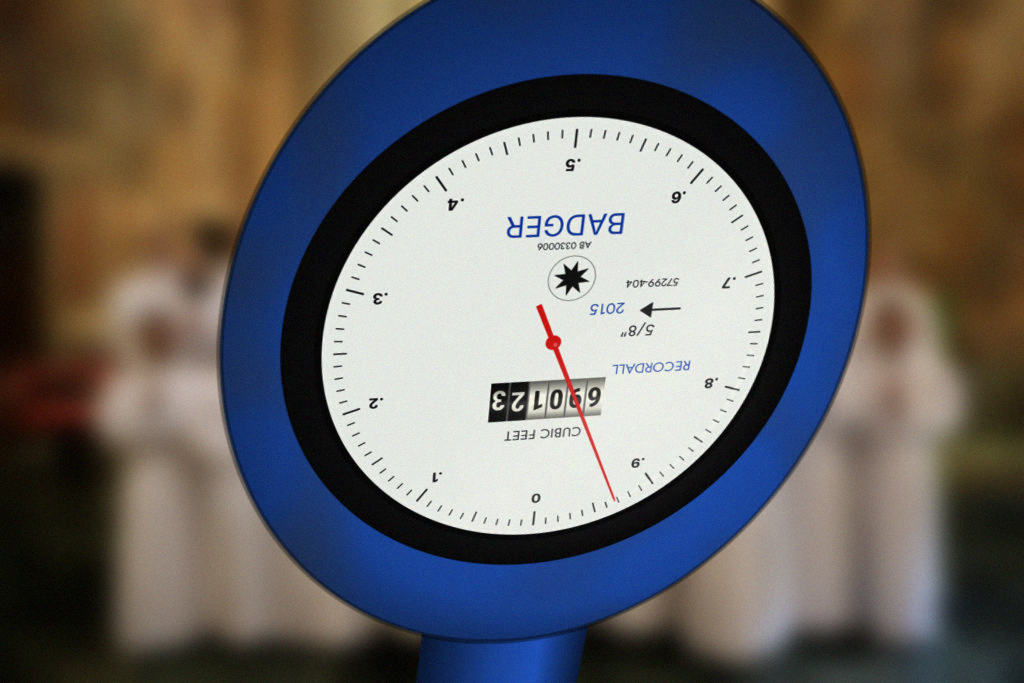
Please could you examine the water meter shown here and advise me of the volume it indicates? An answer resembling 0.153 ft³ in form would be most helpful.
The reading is 690122.93 ft³
